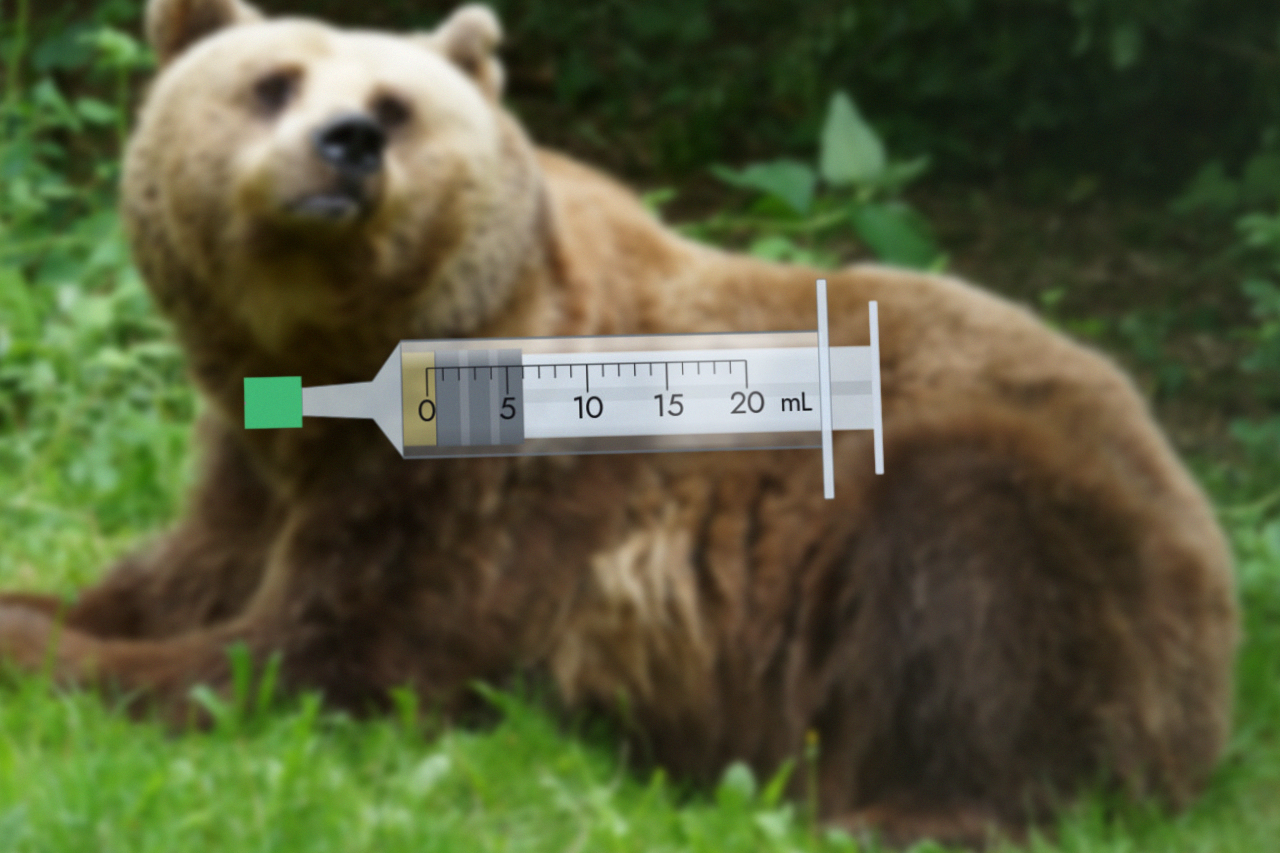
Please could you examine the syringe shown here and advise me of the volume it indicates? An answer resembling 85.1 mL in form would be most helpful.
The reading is 0.5 mL
